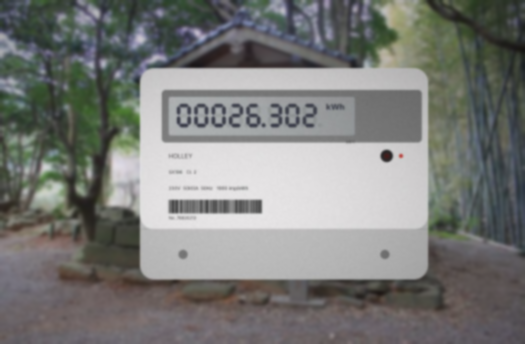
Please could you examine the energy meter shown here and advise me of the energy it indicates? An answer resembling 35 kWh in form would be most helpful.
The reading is 26.302 kWh
